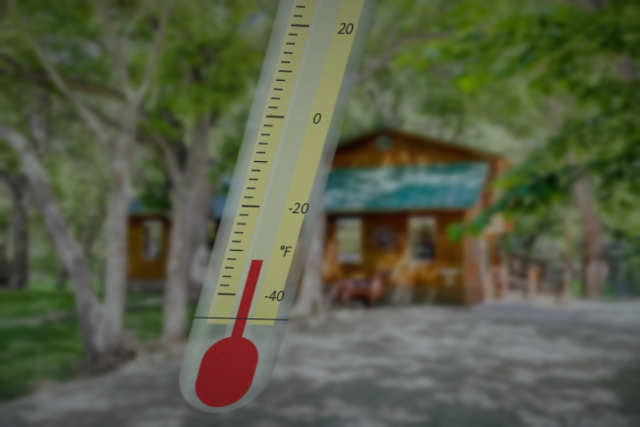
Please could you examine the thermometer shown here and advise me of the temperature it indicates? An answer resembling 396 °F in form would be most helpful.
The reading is -32 °F
